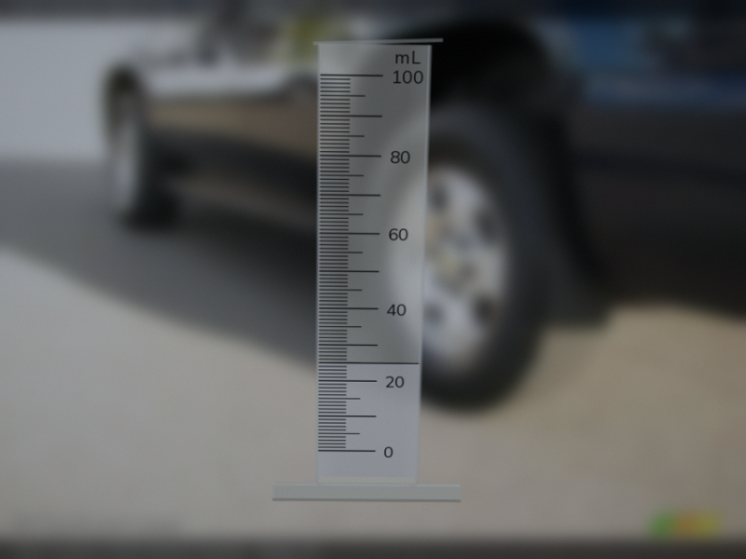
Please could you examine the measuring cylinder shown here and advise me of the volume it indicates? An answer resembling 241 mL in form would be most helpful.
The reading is 25 mL
